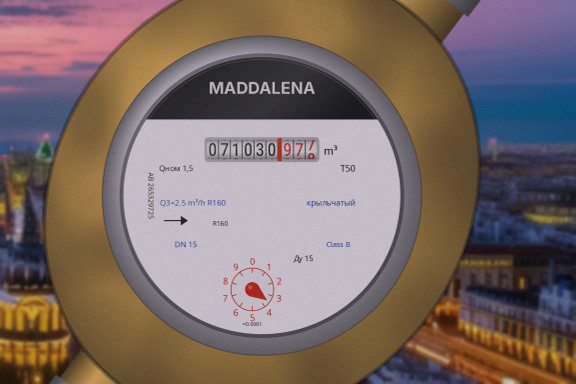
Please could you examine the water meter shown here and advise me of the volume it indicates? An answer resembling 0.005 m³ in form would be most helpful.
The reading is 71030.9773 m³
